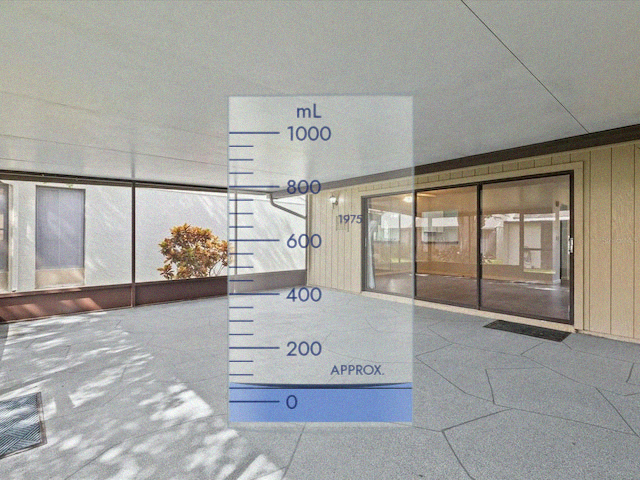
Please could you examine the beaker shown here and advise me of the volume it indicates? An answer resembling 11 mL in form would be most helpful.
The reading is 50 mL
